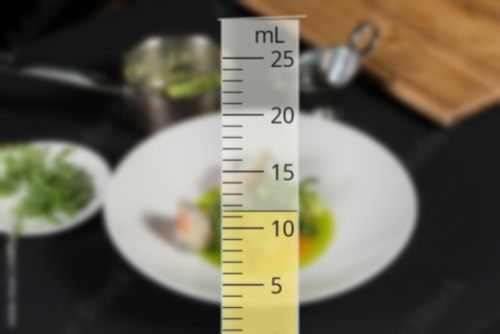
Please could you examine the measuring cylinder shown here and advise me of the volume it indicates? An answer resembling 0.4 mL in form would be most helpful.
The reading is 11.5 mL
